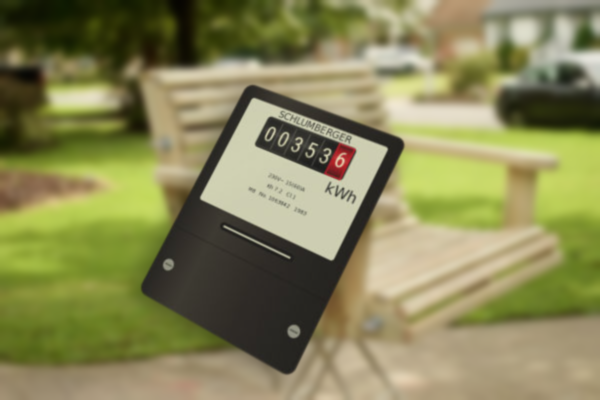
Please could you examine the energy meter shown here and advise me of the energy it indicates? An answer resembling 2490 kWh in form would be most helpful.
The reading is 353.6 kWh
